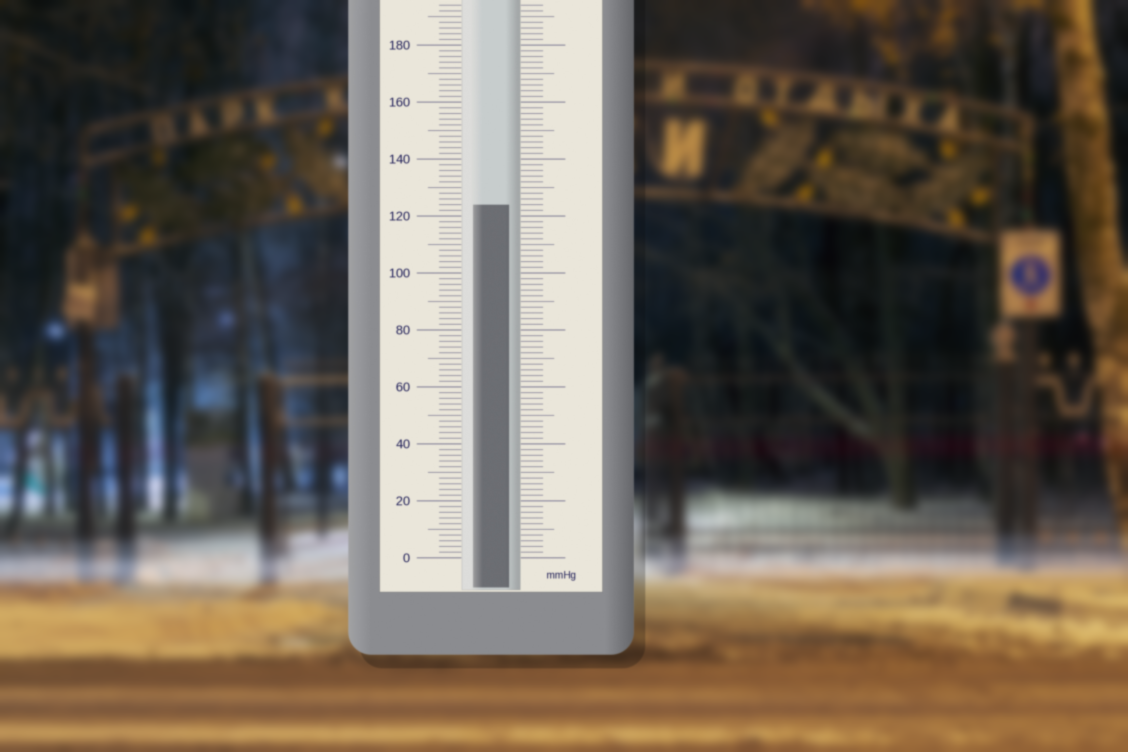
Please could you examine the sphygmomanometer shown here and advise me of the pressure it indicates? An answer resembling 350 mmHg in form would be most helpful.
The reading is 124 mmHg
